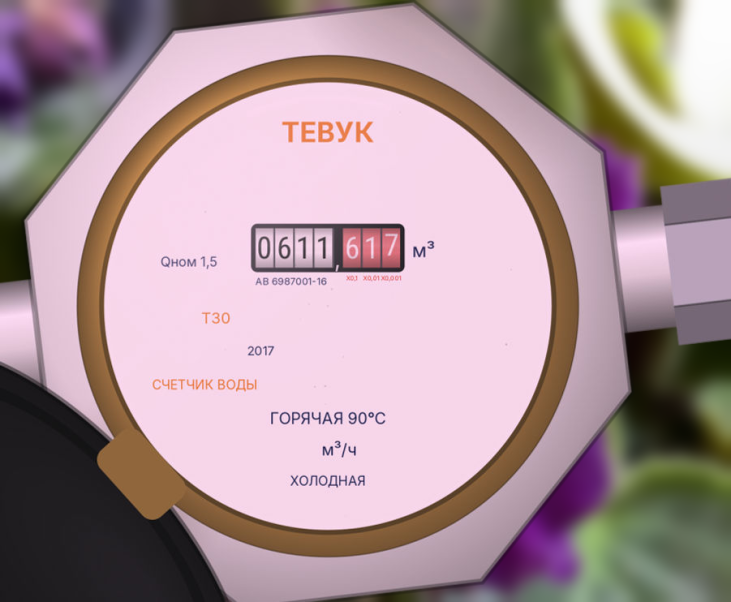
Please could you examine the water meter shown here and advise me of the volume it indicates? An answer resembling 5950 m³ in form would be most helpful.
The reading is 611.617 m³
